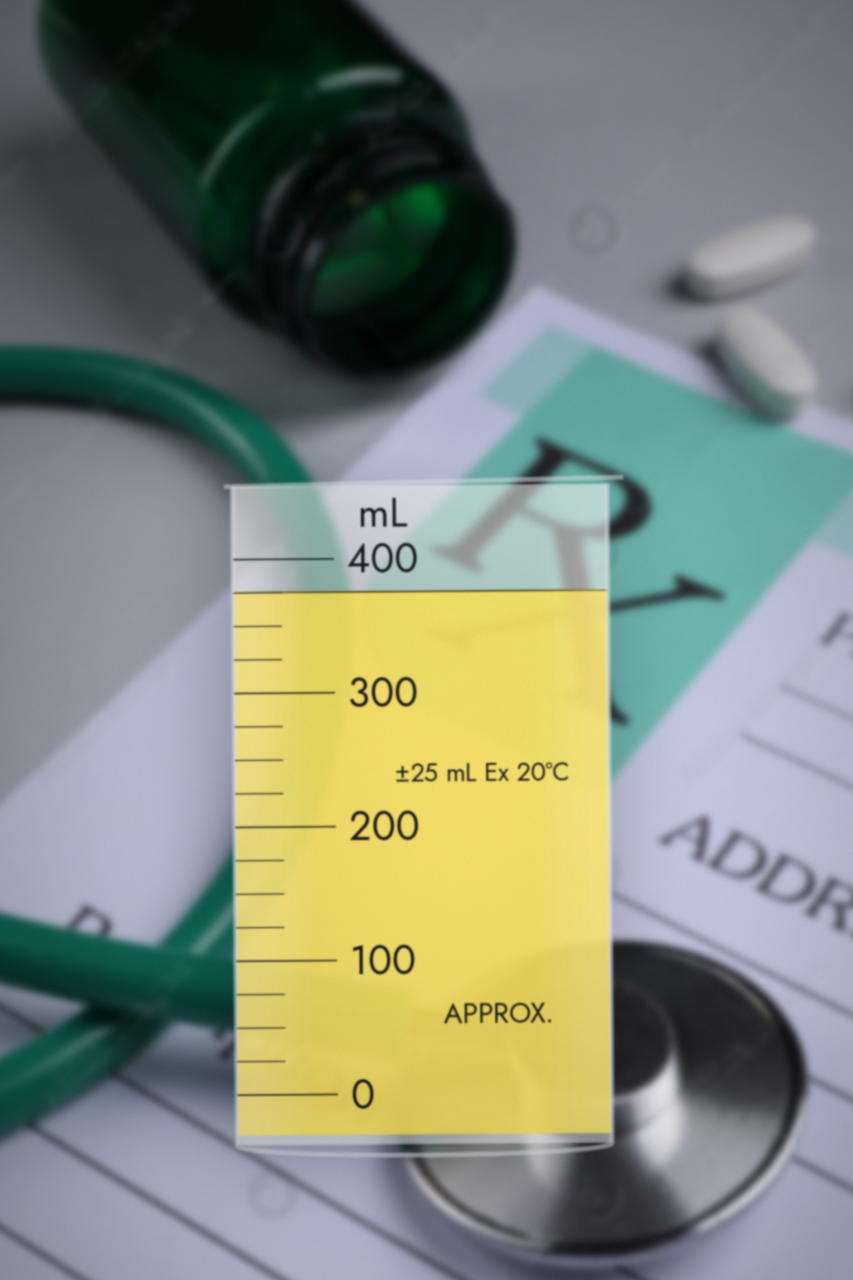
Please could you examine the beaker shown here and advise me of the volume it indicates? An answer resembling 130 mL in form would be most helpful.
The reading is 375 mL
